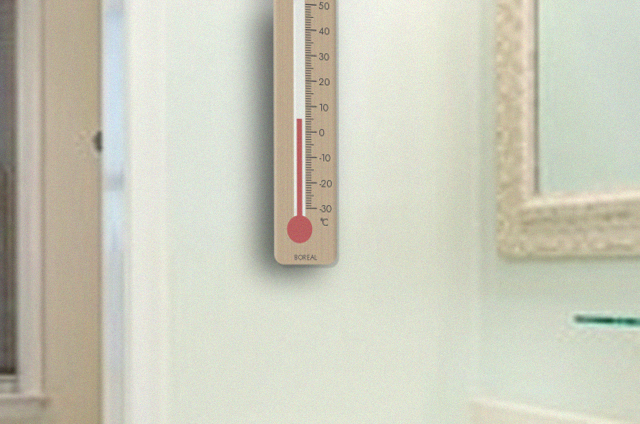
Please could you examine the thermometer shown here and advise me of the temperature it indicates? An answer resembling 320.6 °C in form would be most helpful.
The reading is 5 °C
